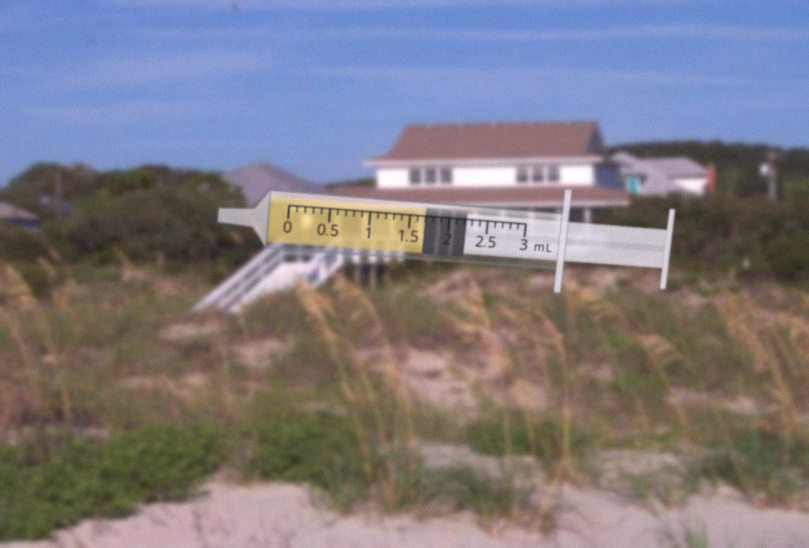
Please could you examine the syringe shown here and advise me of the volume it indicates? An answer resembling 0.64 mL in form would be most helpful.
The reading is 1.7 mL
